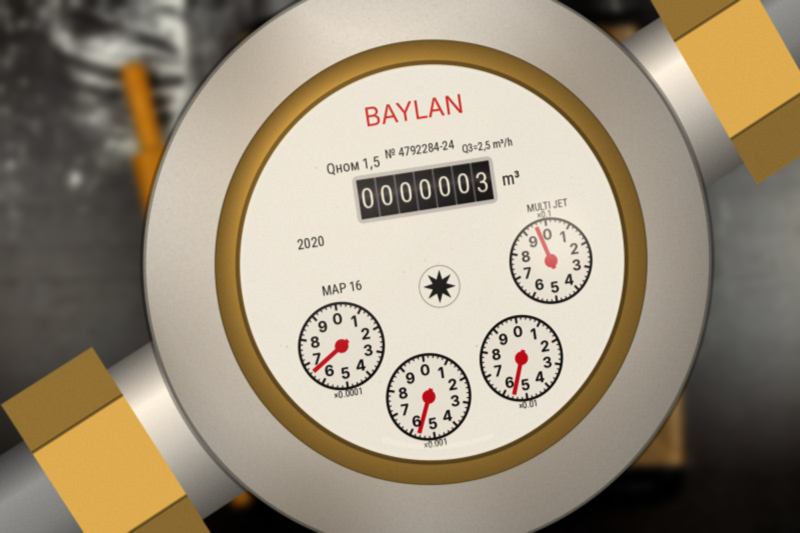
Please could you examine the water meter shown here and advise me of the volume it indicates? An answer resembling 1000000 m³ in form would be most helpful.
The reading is 2.9556 m³
